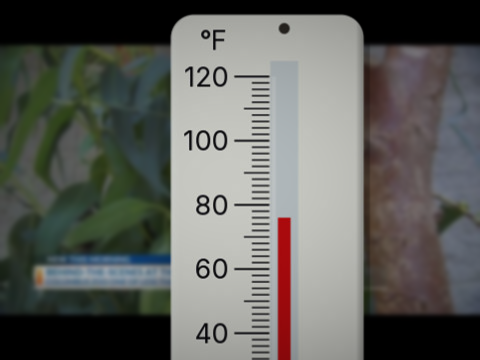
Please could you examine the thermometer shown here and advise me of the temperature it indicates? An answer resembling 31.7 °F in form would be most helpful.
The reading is 76 °F
